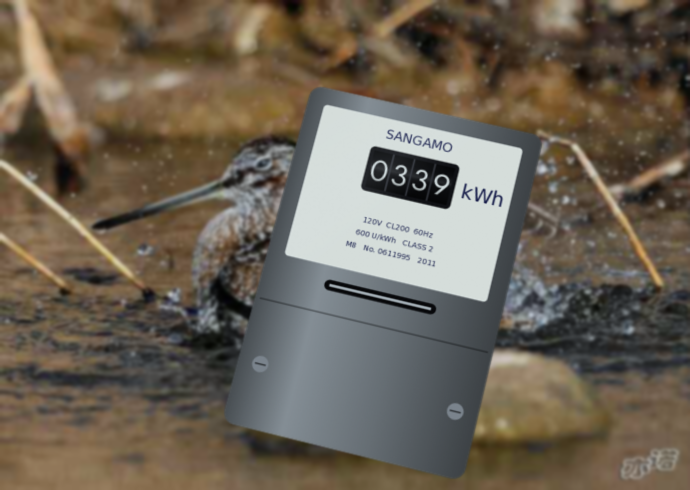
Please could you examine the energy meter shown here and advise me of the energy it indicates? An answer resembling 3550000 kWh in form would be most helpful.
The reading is 339 kWh
